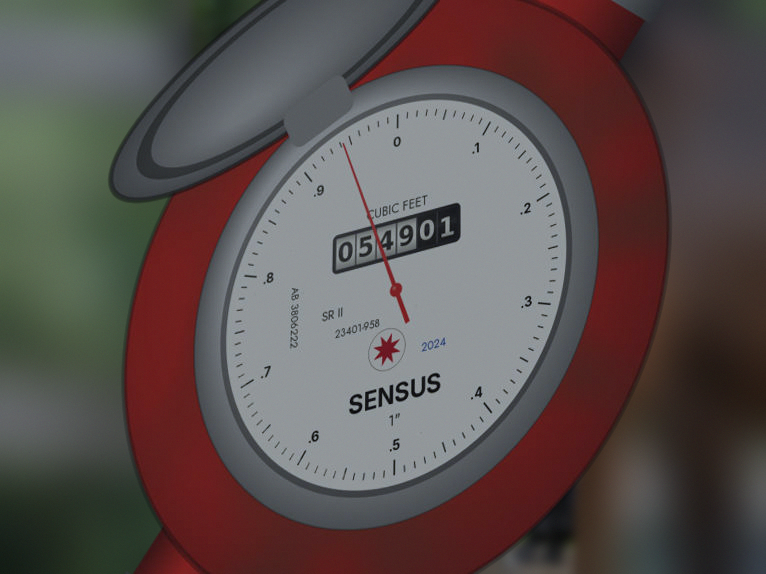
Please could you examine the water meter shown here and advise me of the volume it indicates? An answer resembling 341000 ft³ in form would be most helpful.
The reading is 54900.94 ft³
